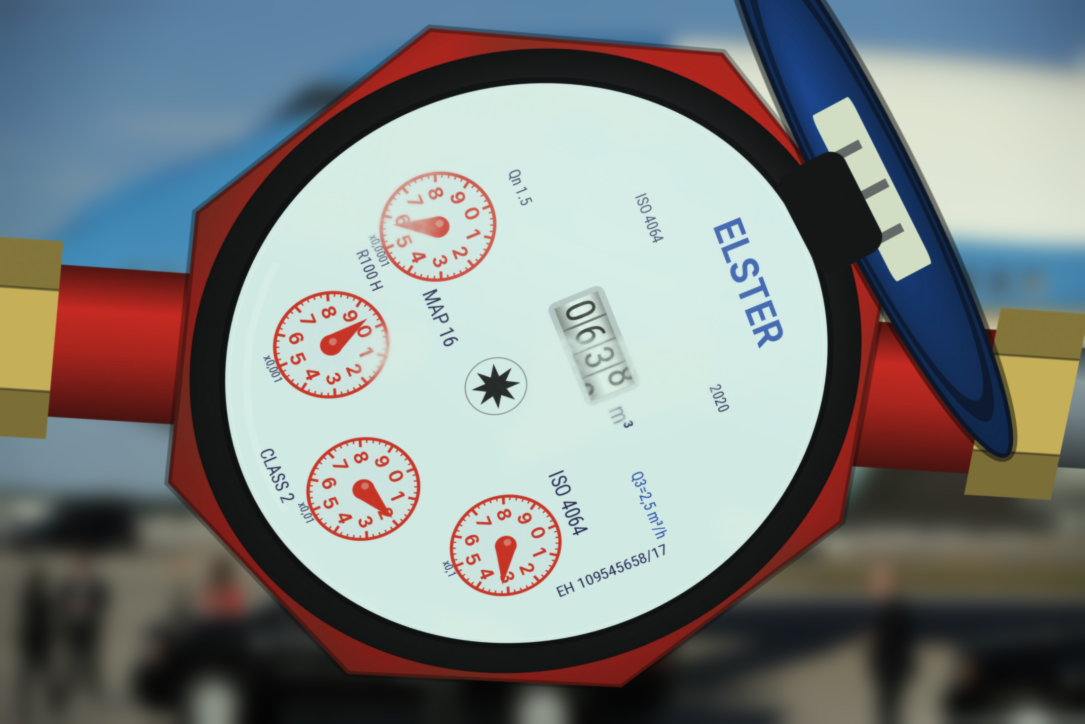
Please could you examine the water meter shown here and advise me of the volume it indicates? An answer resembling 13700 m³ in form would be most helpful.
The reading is 638.3195 m³
